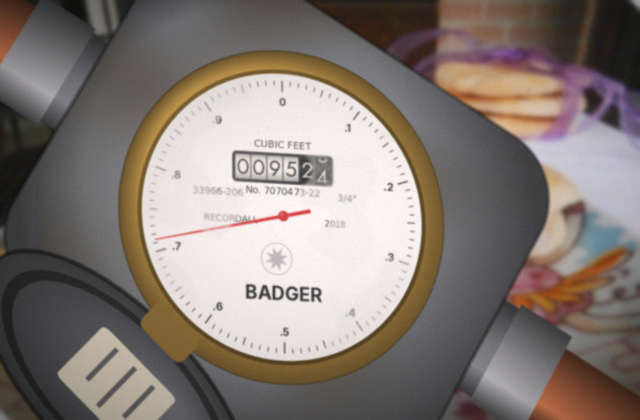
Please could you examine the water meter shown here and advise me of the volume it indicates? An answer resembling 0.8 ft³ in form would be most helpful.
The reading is 9523.71 ft³
